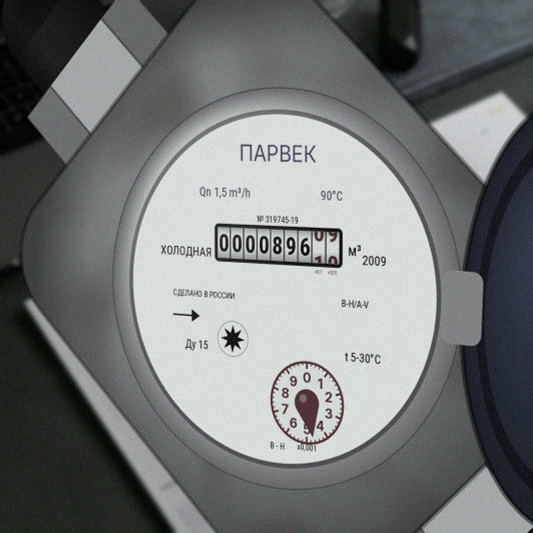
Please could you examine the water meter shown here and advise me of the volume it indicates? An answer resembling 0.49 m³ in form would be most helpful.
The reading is 896.094 m³
